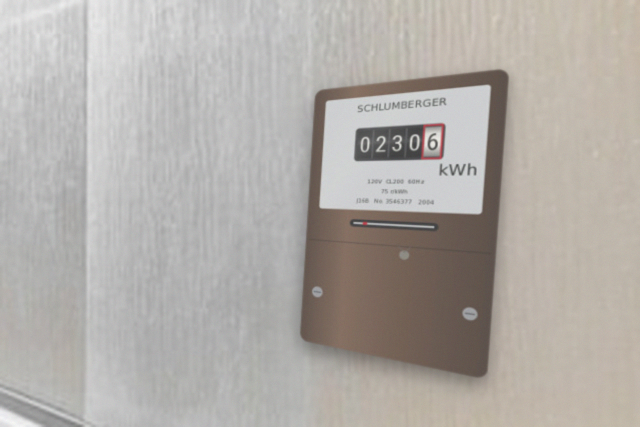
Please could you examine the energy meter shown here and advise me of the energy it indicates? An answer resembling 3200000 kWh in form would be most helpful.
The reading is 230.6 kWh
